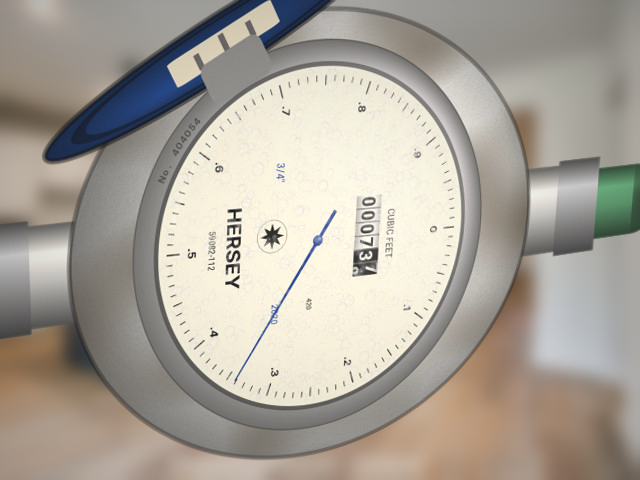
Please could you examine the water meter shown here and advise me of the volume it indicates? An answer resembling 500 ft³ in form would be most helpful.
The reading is 737.34 ft³
